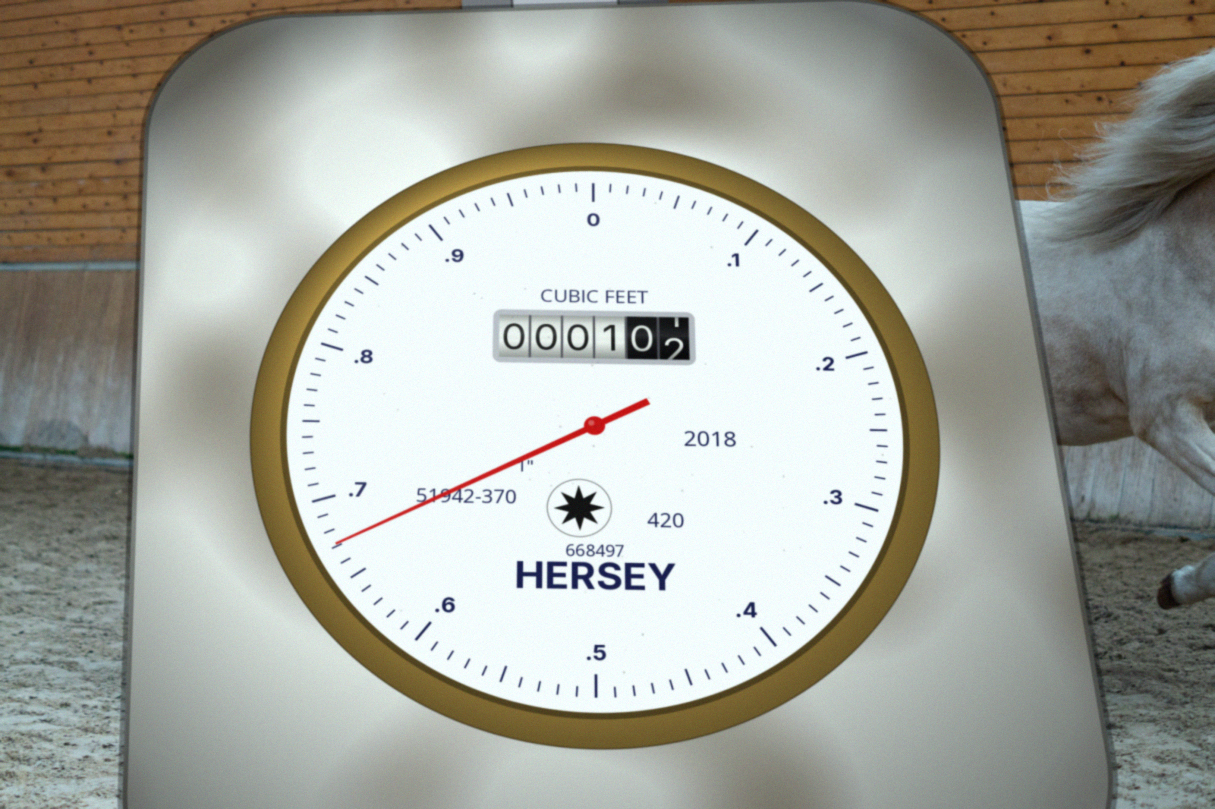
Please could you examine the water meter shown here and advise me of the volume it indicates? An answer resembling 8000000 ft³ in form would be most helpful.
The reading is 101.67 ft³
